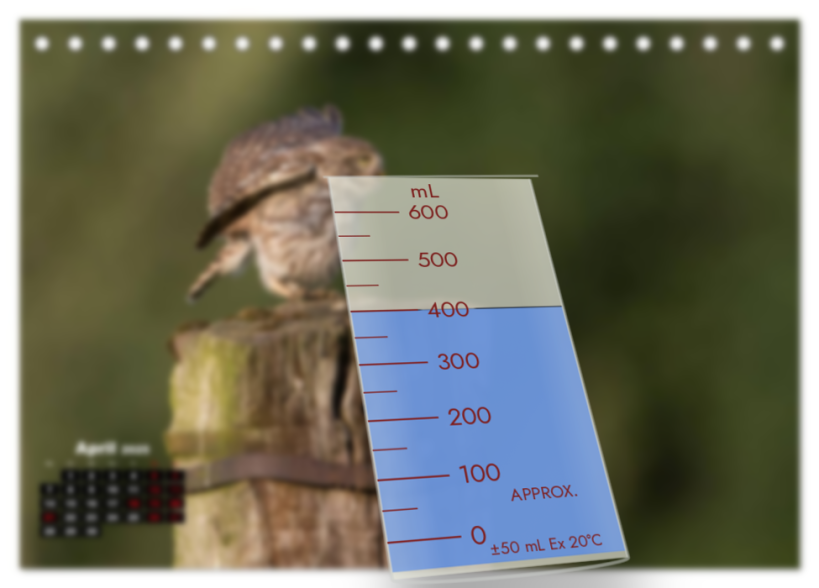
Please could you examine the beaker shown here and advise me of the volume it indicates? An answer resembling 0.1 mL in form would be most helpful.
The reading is 400 mL
